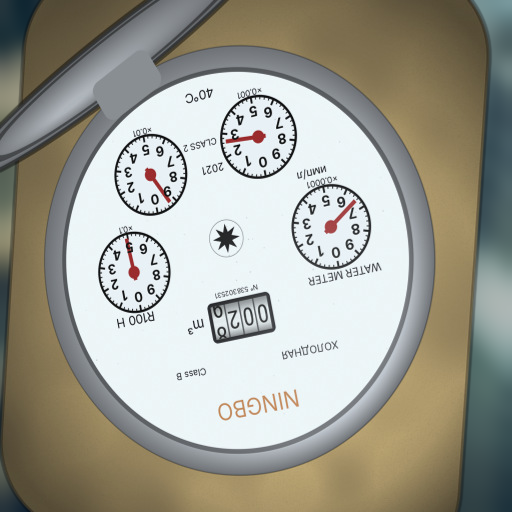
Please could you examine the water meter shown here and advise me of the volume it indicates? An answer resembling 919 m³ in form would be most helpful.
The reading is 28.4926 m³
